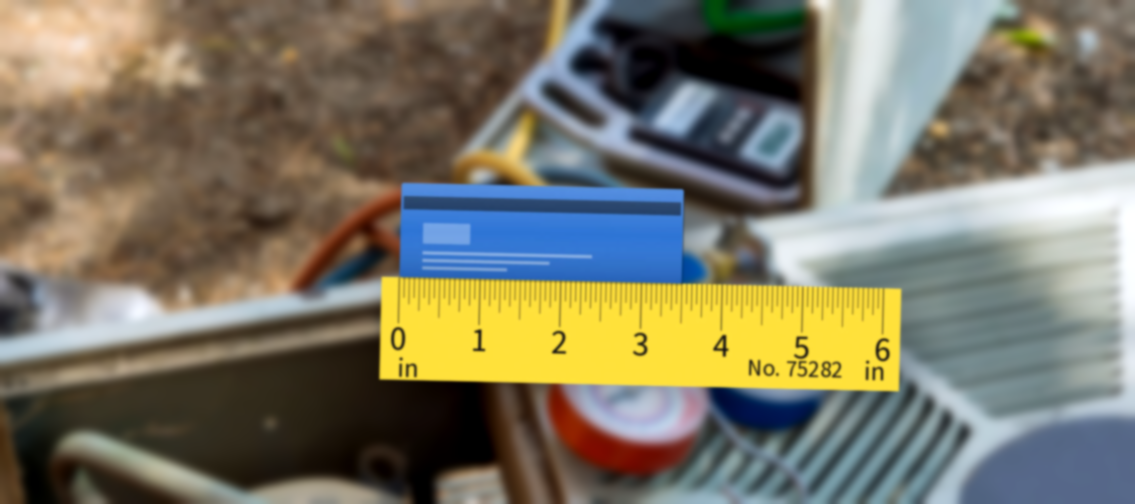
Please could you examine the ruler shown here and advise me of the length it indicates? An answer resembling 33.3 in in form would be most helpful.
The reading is 3.5 in
